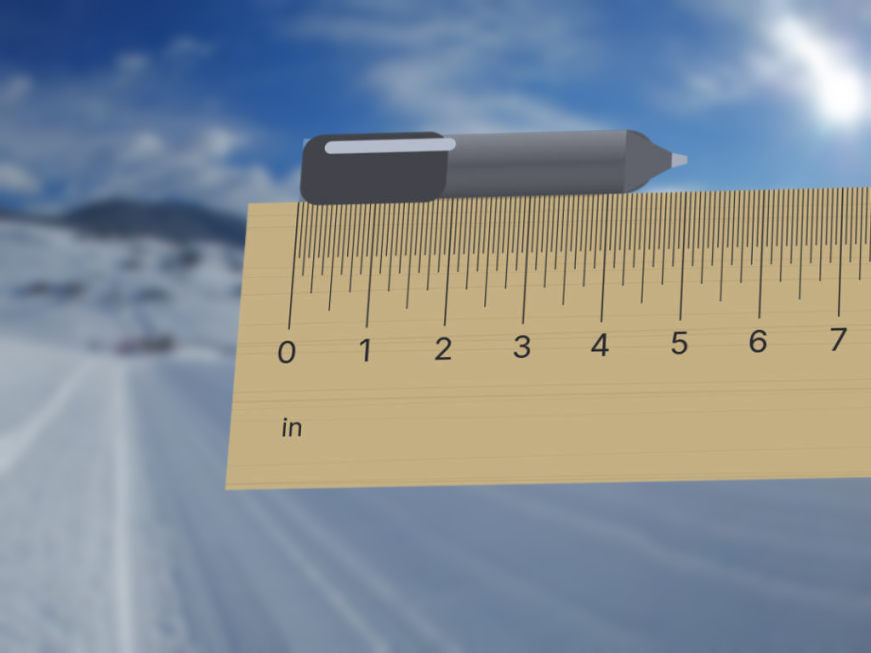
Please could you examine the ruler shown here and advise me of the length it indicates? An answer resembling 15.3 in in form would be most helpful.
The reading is 5 in
